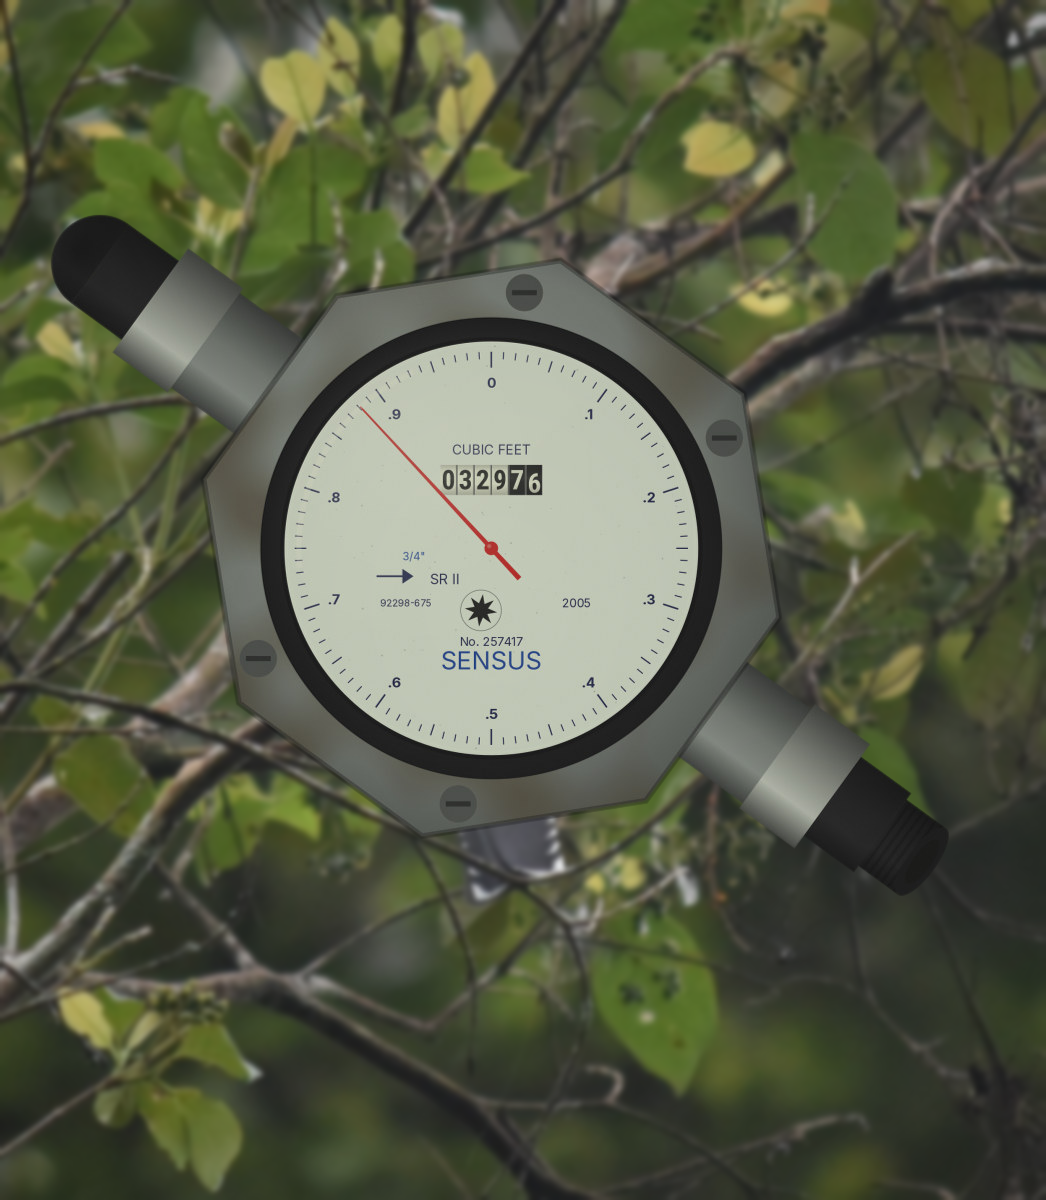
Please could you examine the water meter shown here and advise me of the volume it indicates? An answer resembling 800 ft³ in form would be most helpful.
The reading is 32975.88 ft³
